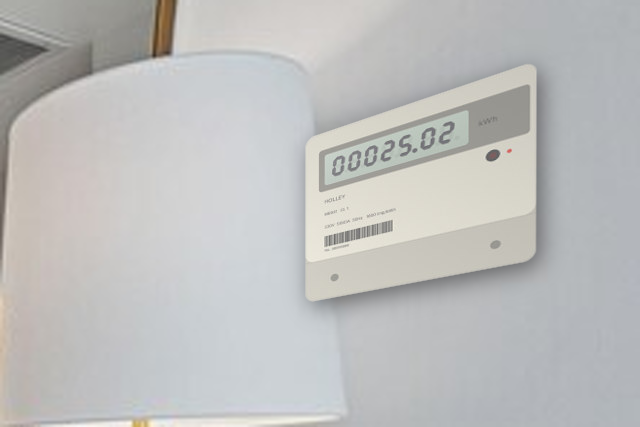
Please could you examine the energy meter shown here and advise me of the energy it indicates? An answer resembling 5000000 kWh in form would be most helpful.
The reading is 25.02 kWh
